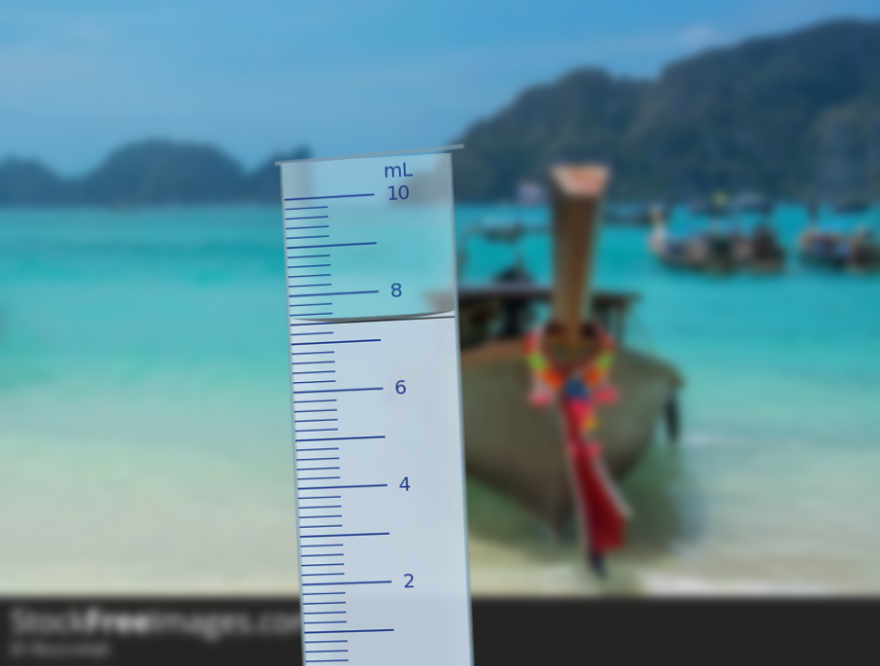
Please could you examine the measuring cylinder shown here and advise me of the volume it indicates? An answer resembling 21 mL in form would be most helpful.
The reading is 7.4 mL
